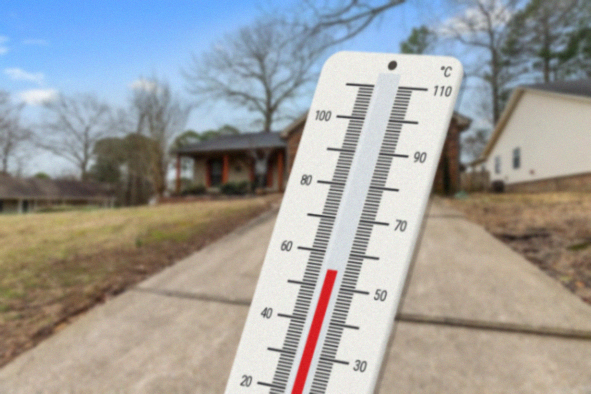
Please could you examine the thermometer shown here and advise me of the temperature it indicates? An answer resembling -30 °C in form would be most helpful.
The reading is 55 °C
